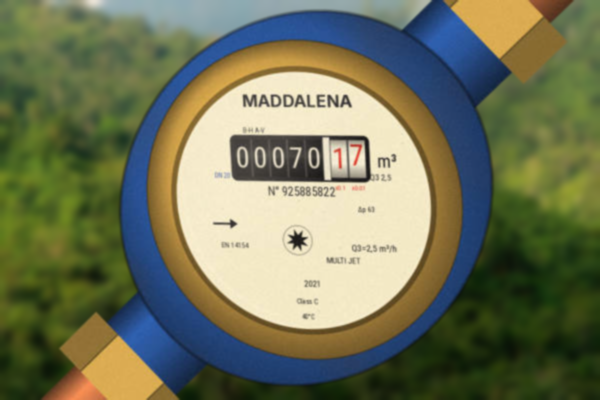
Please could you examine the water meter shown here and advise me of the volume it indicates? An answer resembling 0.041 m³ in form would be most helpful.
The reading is 70.17 m³
